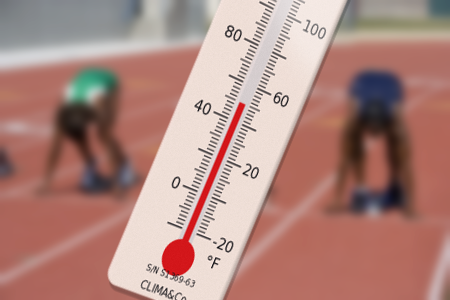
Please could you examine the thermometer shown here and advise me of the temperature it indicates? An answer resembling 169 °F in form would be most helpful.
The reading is 50 °F
